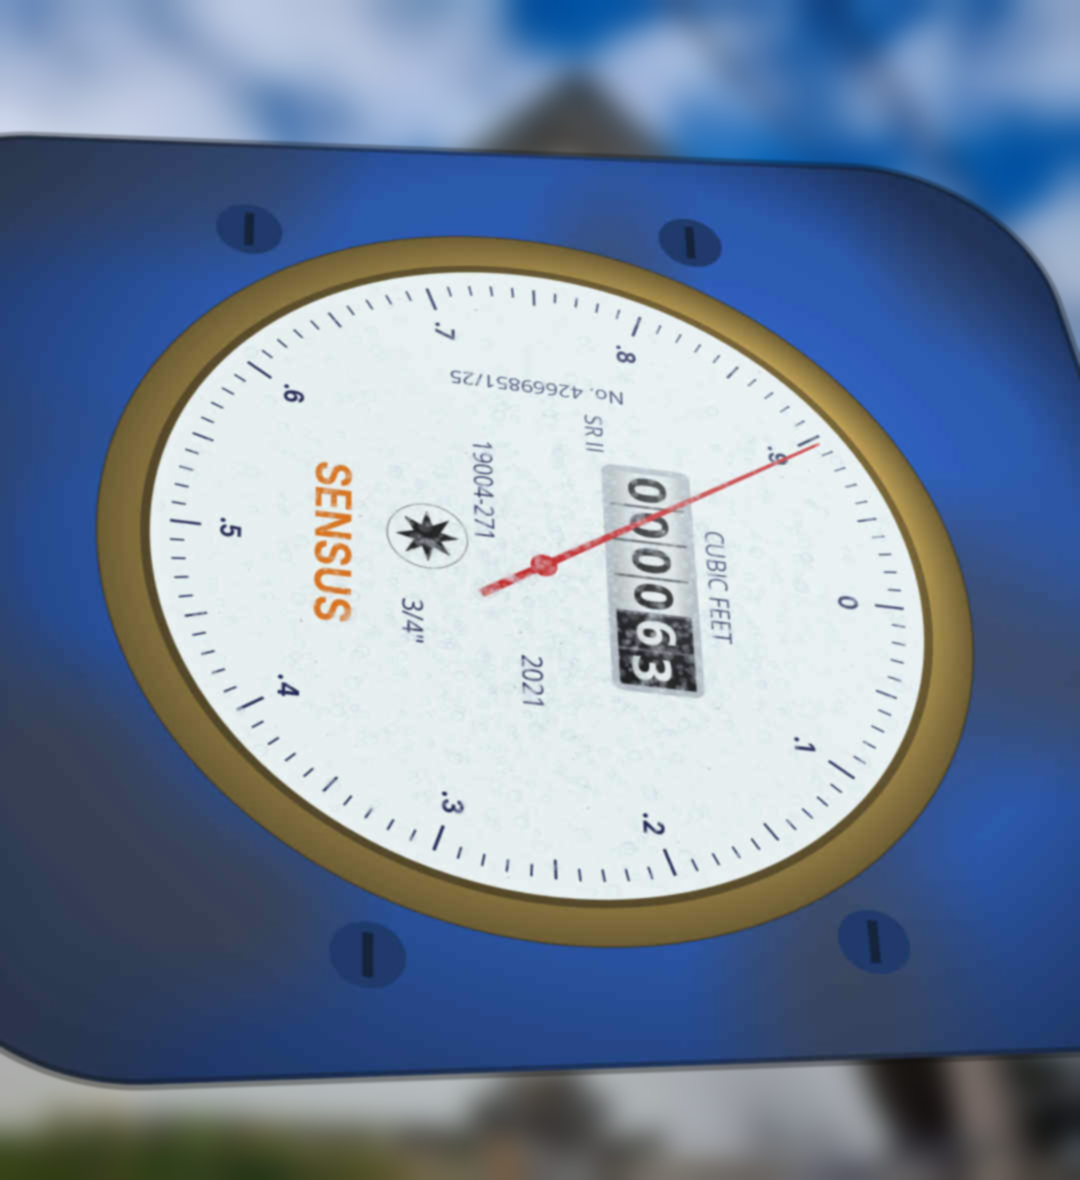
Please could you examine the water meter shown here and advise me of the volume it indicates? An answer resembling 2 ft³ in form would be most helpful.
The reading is 62.90 ft³
